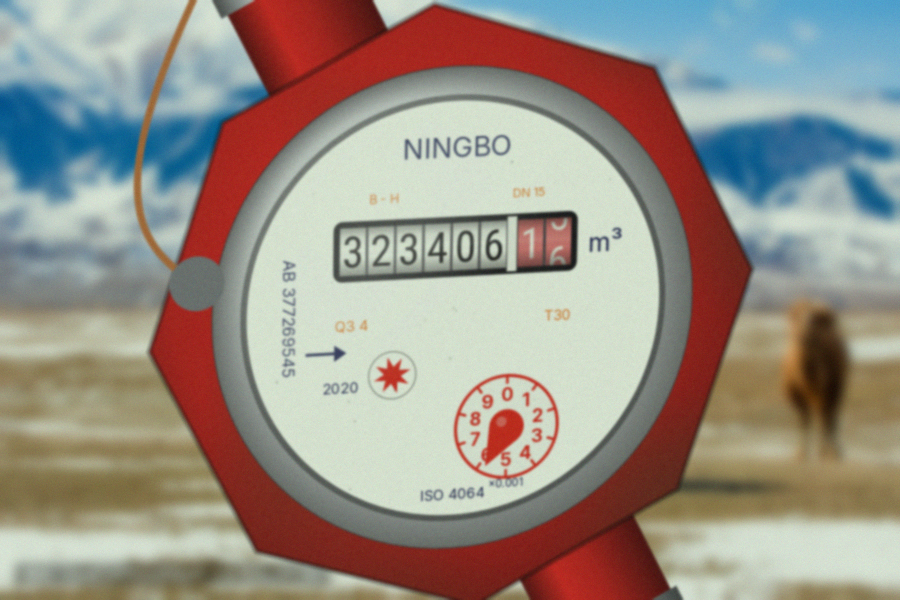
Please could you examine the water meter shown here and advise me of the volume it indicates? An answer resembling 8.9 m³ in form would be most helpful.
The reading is 323406.155 m³
